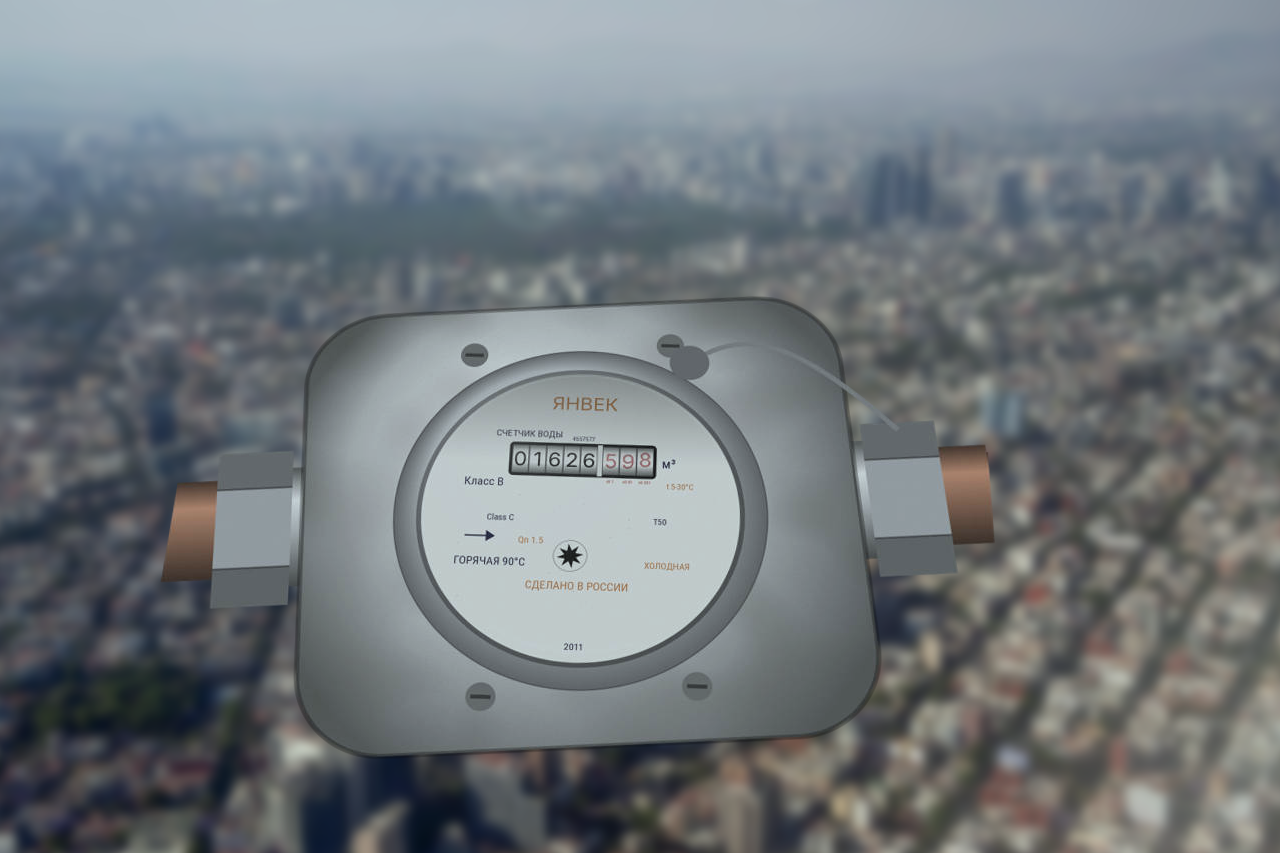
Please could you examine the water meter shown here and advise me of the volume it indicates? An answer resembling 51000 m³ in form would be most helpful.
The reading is 1626.598 m³
